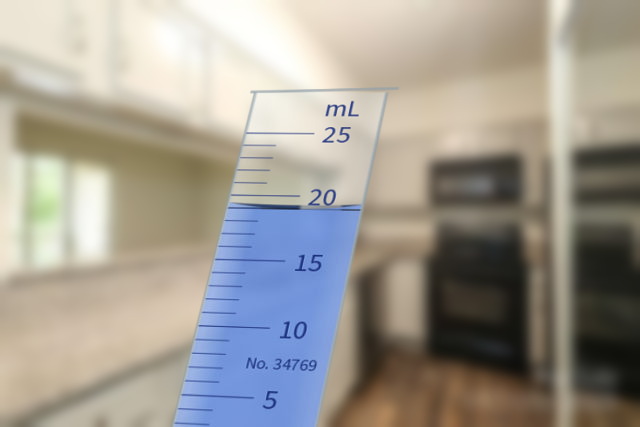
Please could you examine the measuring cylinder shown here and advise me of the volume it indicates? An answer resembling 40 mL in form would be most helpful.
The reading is 19 mL
